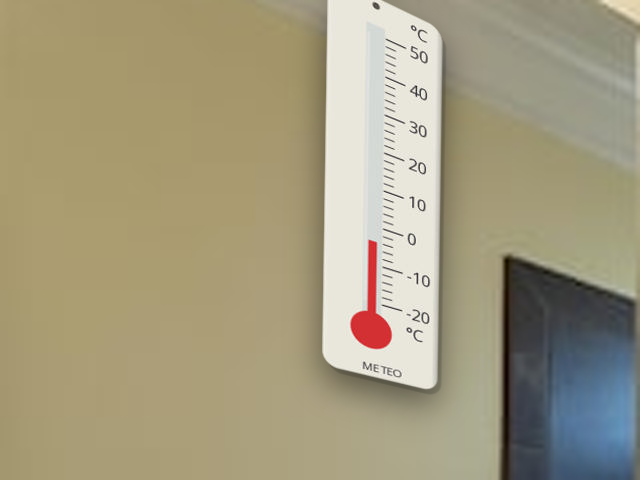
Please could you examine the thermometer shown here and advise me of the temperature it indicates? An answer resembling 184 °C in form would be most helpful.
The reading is -4 °C
